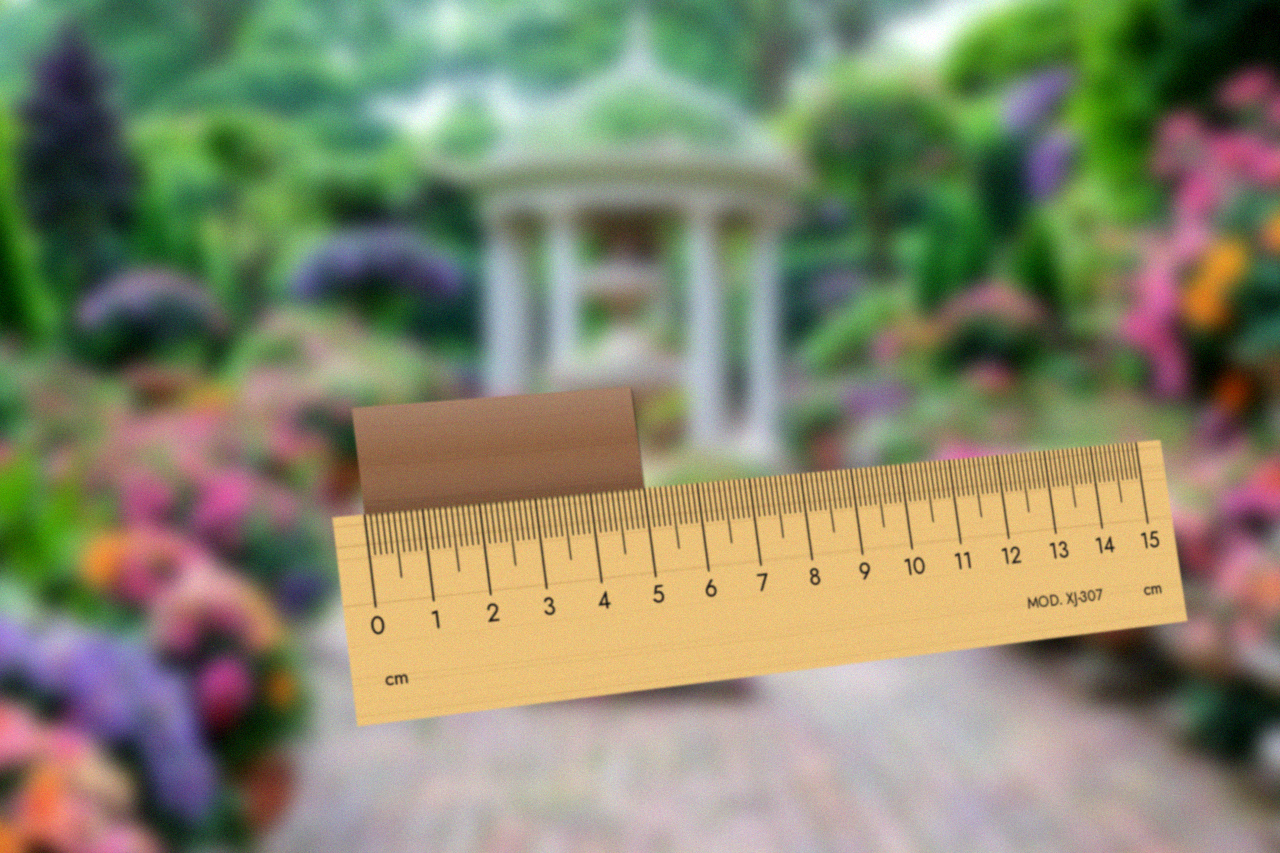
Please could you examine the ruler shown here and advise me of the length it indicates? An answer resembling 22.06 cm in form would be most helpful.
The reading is 5 cm
